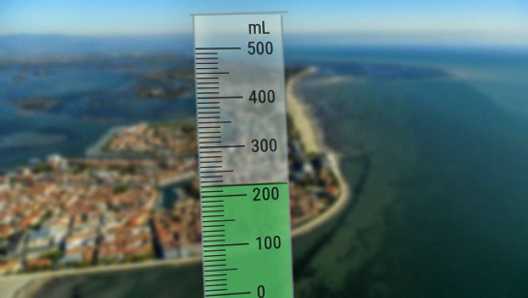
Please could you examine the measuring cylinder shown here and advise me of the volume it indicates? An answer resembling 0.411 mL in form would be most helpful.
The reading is 220 mL
